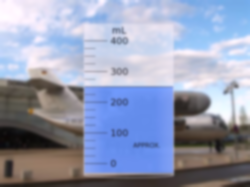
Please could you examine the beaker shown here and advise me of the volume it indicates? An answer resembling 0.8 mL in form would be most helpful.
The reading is 250 mL
